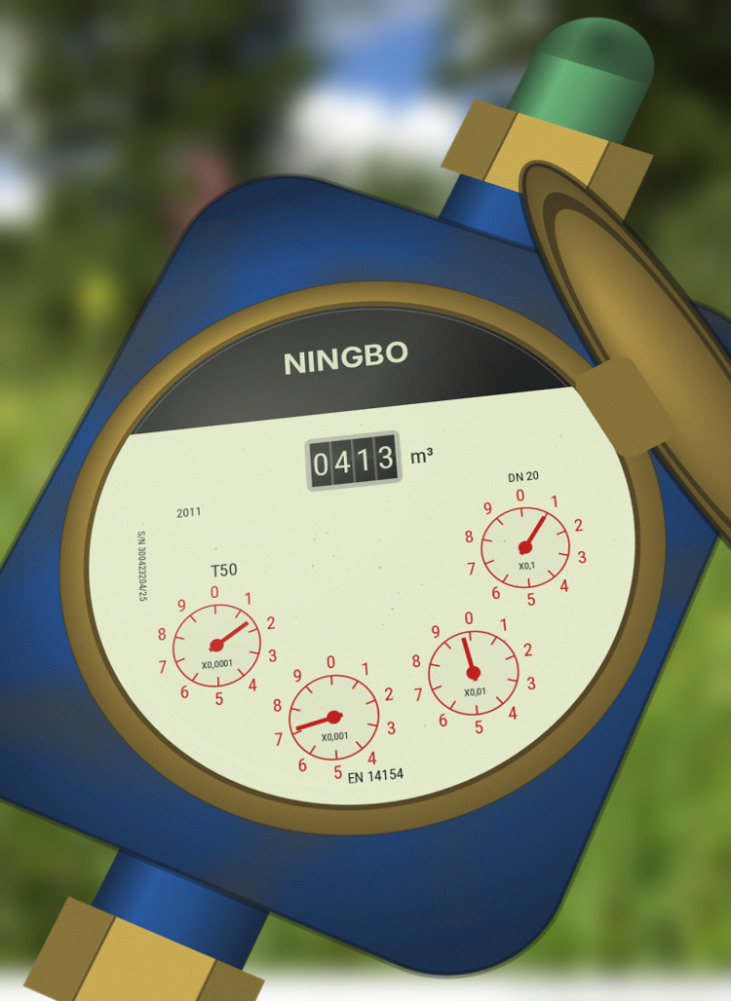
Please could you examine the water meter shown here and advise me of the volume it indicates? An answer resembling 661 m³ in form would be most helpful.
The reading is 413.0971 m³
